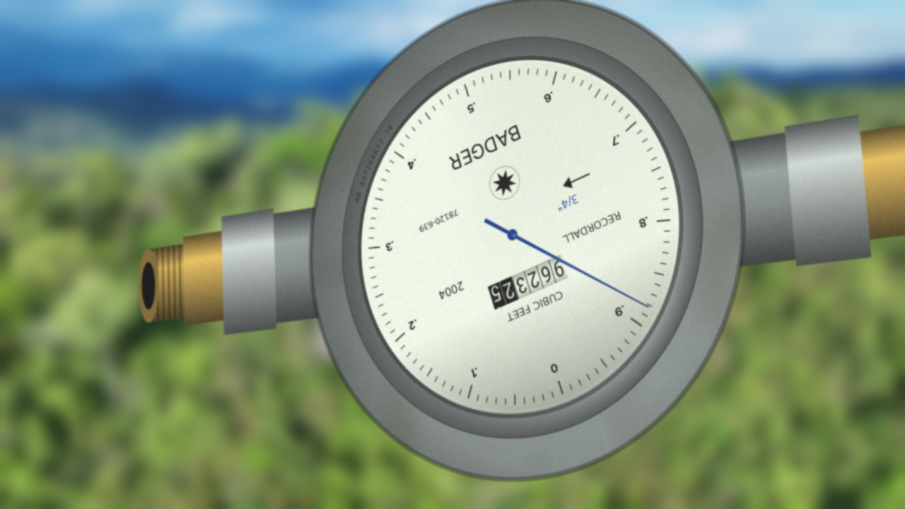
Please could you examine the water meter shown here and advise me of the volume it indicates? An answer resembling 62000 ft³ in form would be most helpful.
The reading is 962324.88 ft³
